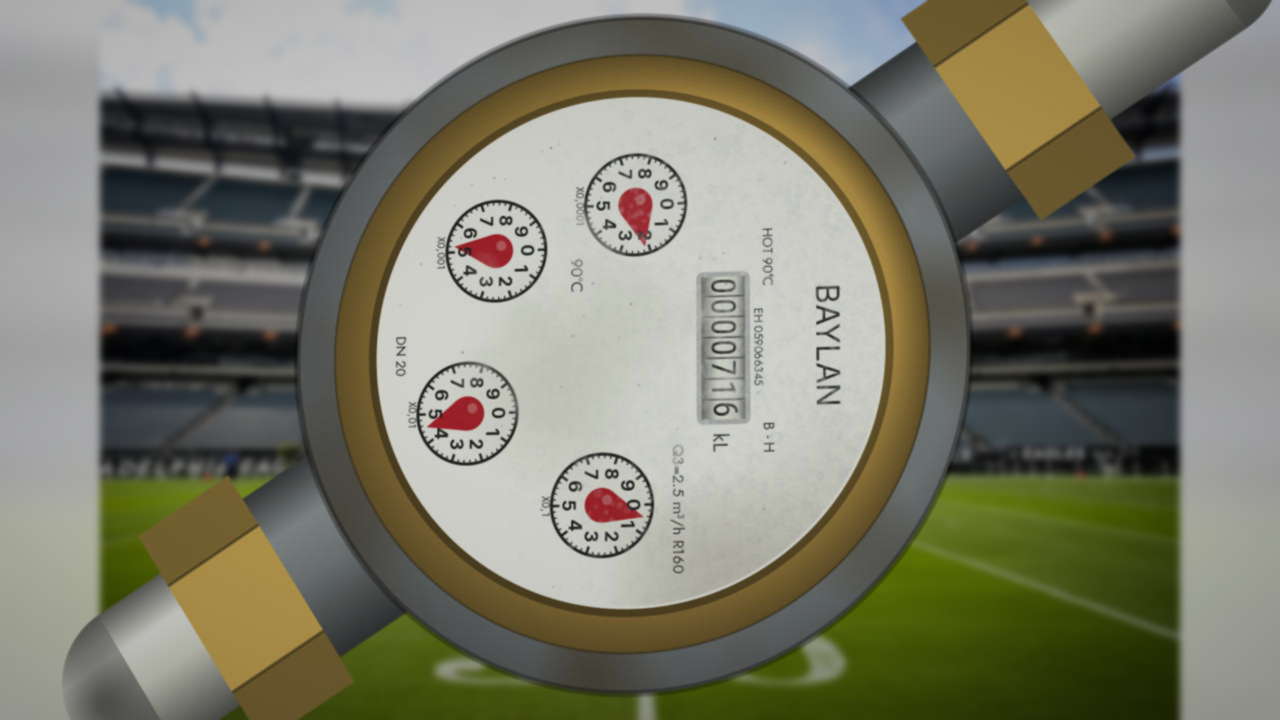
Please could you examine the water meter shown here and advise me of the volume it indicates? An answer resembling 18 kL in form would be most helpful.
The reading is 716.0452 kL
